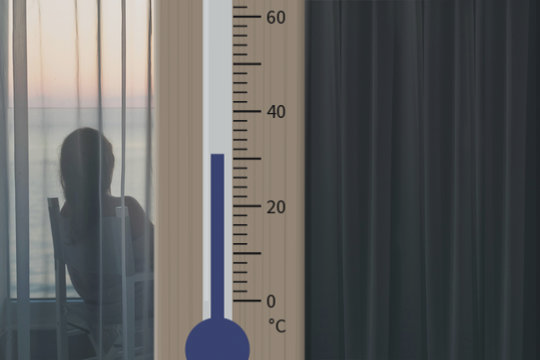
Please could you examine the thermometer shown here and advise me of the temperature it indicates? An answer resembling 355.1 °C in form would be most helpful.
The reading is 31 °C
